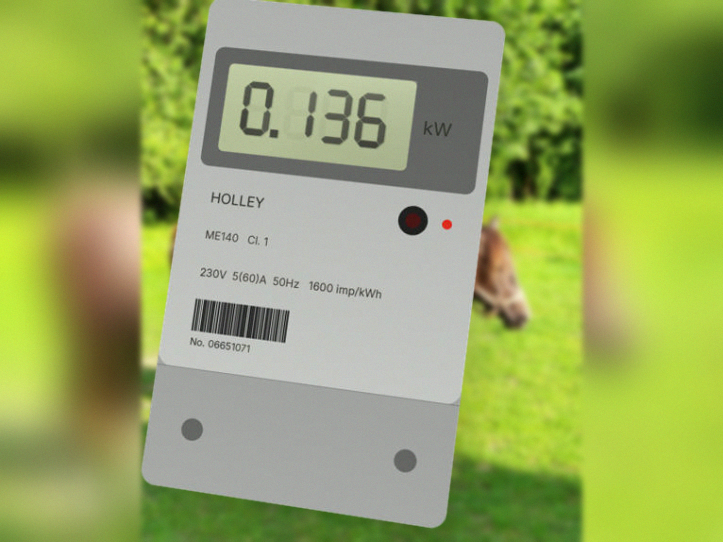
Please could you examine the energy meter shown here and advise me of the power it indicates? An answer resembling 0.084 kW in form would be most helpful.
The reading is 0.136 kW
